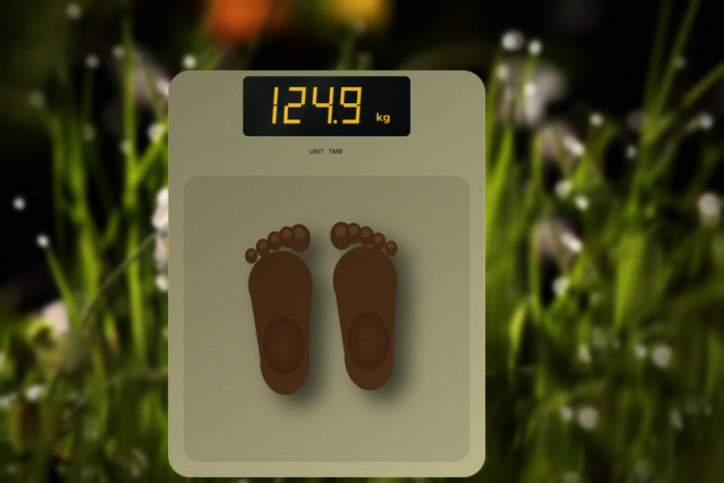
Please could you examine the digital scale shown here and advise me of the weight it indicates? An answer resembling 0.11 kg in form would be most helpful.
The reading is 124.9 kg
